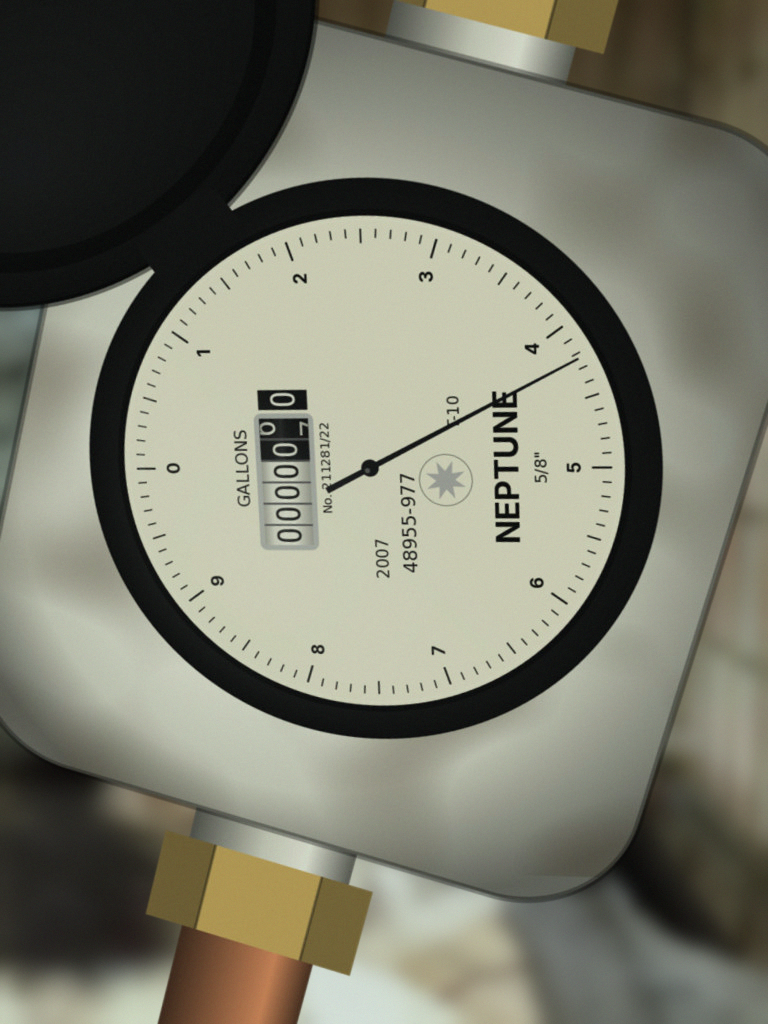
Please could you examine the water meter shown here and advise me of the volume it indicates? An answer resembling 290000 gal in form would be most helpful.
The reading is 64.2 gal
